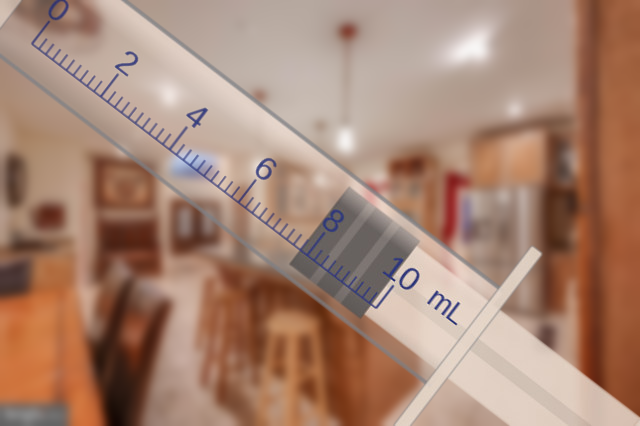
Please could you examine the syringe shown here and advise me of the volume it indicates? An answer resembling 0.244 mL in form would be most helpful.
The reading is 7.8 mL
